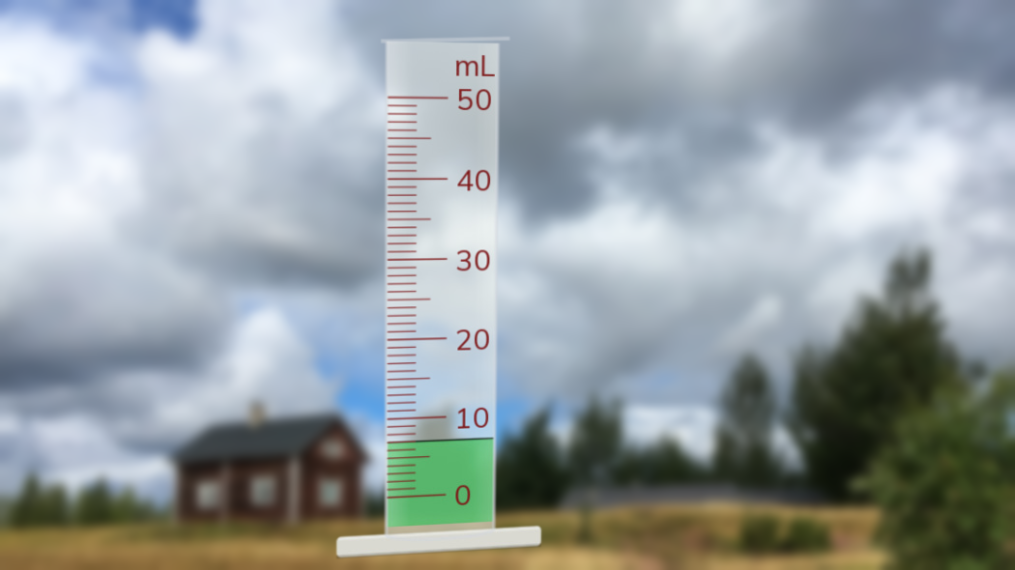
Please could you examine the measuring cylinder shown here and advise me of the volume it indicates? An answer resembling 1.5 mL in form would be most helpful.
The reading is 7 mL
